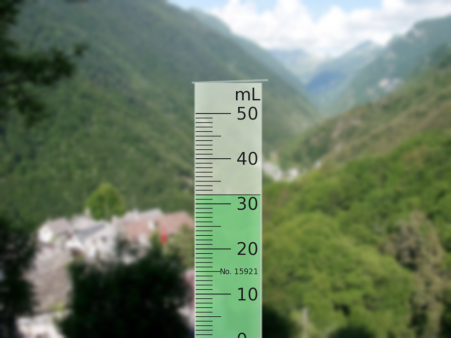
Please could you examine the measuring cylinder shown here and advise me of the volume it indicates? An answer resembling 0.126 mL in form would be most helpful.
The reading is 32 mL
